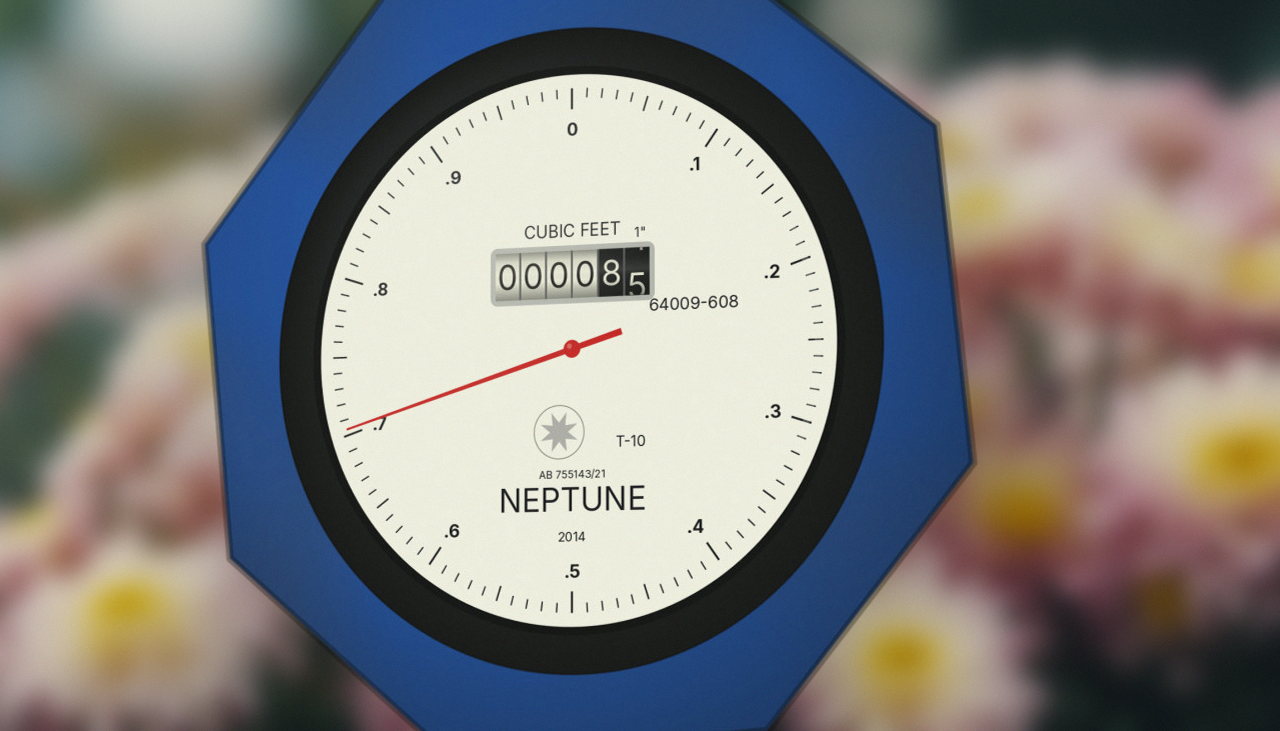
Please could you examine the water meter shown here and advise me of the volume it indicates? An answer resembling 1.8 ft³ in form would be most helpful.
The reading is 84.70 ft³
